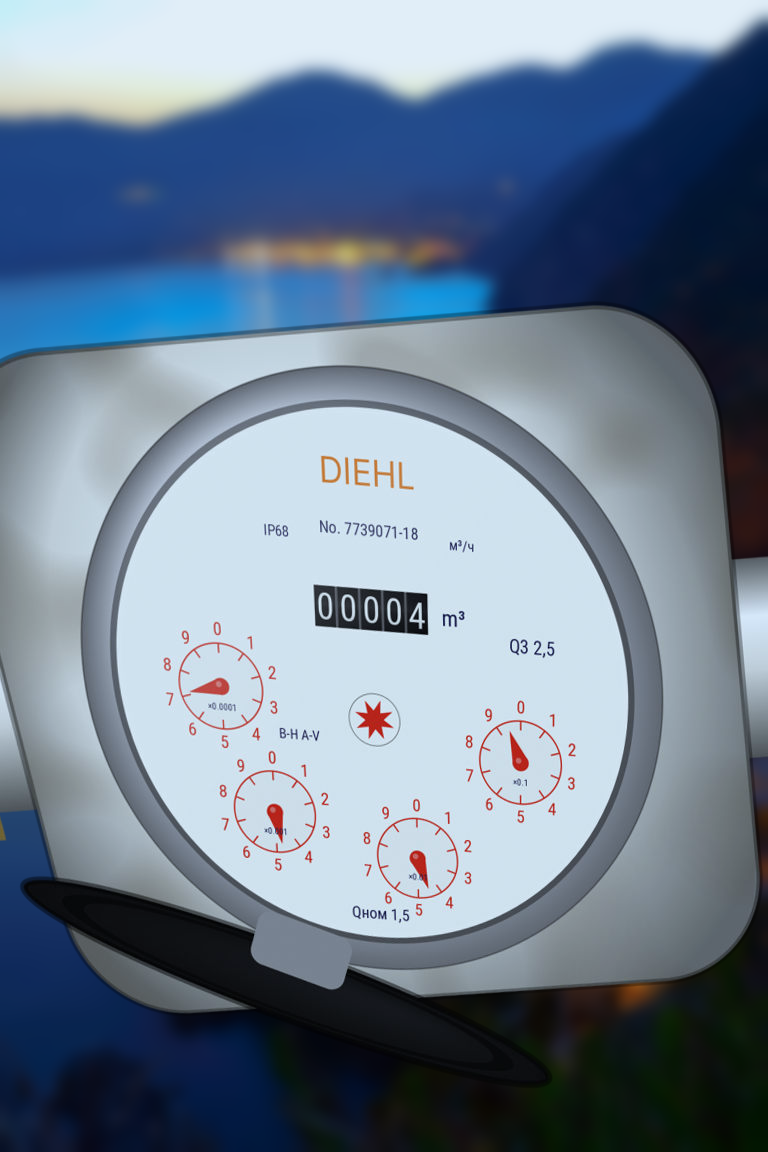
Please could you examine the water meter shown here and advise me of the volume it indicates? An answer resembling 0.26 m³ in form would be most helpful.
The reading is 3.9447 m³
